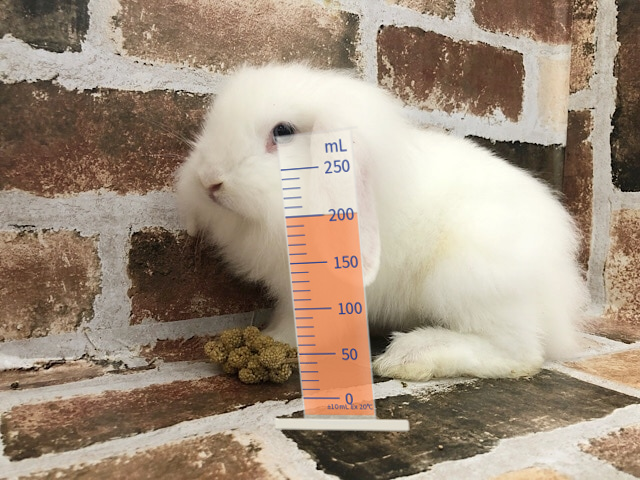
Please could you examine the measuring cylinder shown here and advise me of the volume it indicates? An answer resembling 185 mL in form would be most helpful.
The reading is 200 mL
